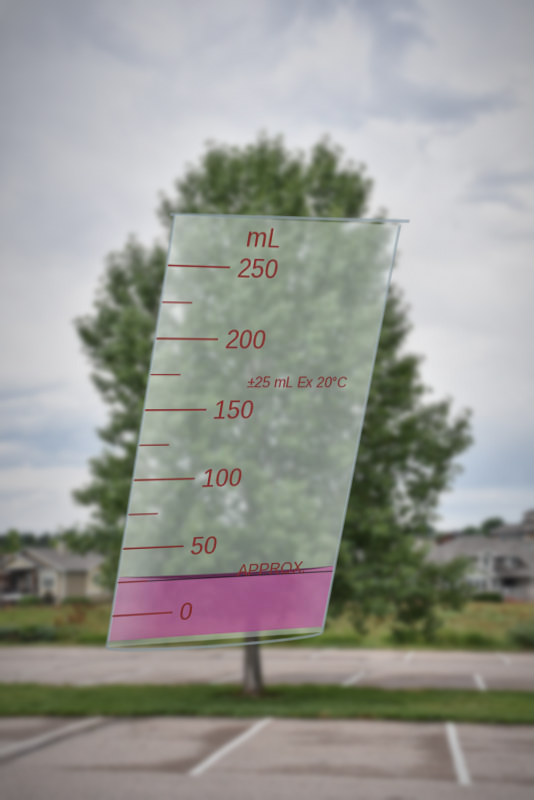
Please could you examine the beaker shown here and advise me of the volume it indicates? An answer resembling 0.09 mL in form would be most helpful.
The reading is 25 mL
